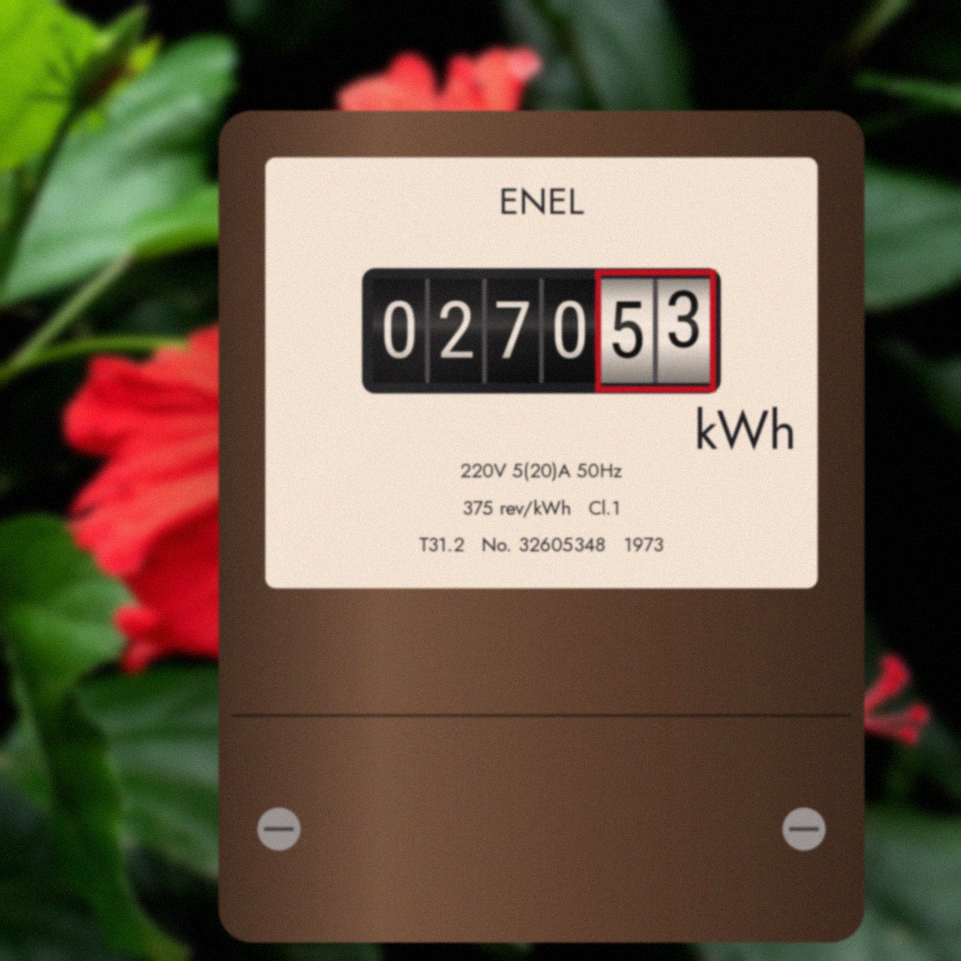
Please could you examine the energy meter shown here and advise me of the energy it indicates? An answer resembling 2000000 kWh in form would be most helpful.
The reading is 270.53 kWh
